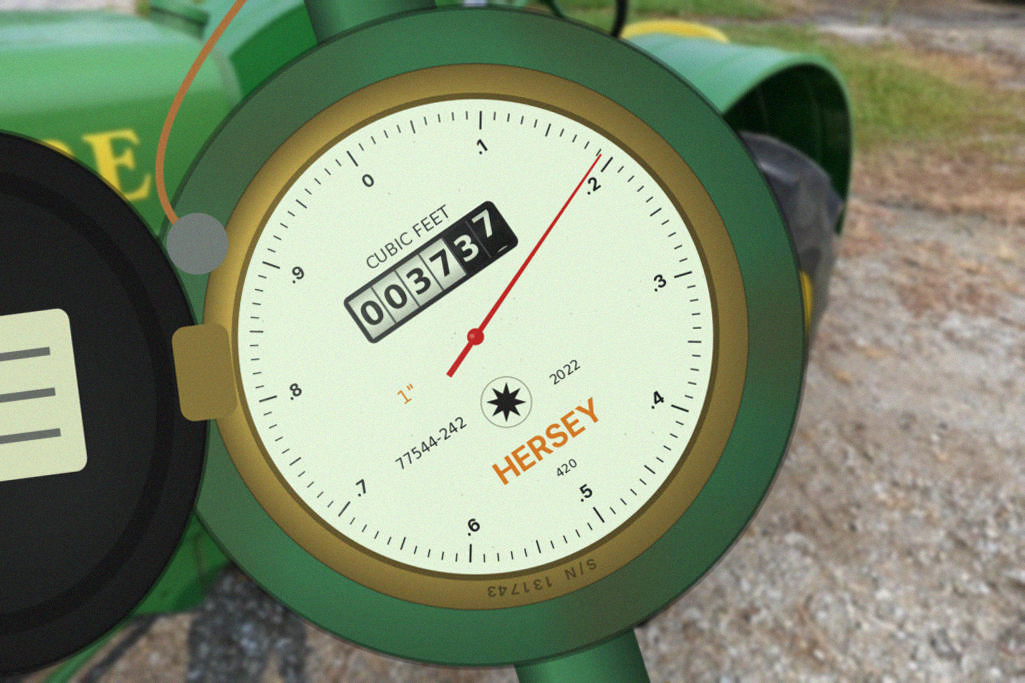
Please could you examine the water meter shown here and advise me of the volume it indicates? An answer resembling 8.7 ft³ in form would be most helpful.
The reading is 3737.19 ft³
